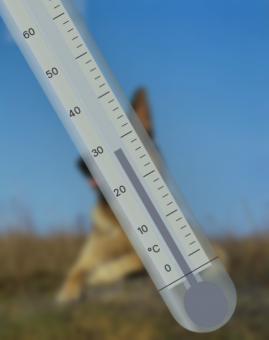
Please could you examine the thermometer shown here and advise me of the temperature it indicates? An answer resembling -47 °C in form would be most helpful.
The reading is 28 °C
